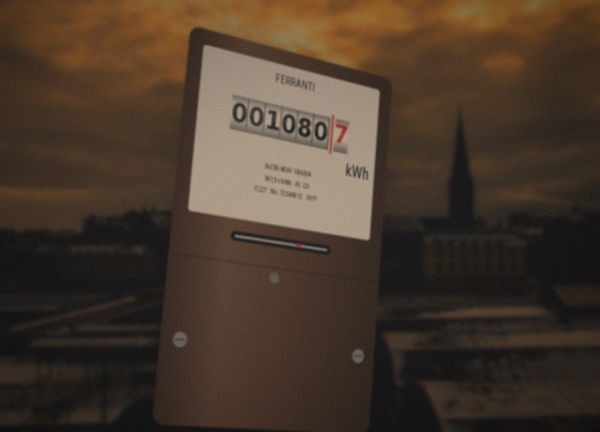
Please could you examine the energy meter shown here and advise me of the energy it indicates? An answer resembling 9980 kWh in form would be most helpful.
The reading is 1080.7 kWh
